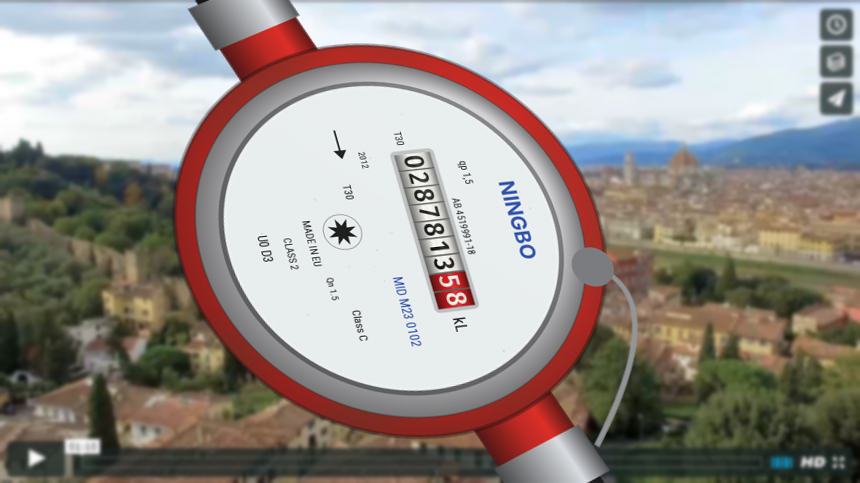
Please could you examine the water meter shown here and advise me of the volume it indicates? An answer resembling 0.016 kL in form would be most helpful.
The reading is 287813.58 kL
